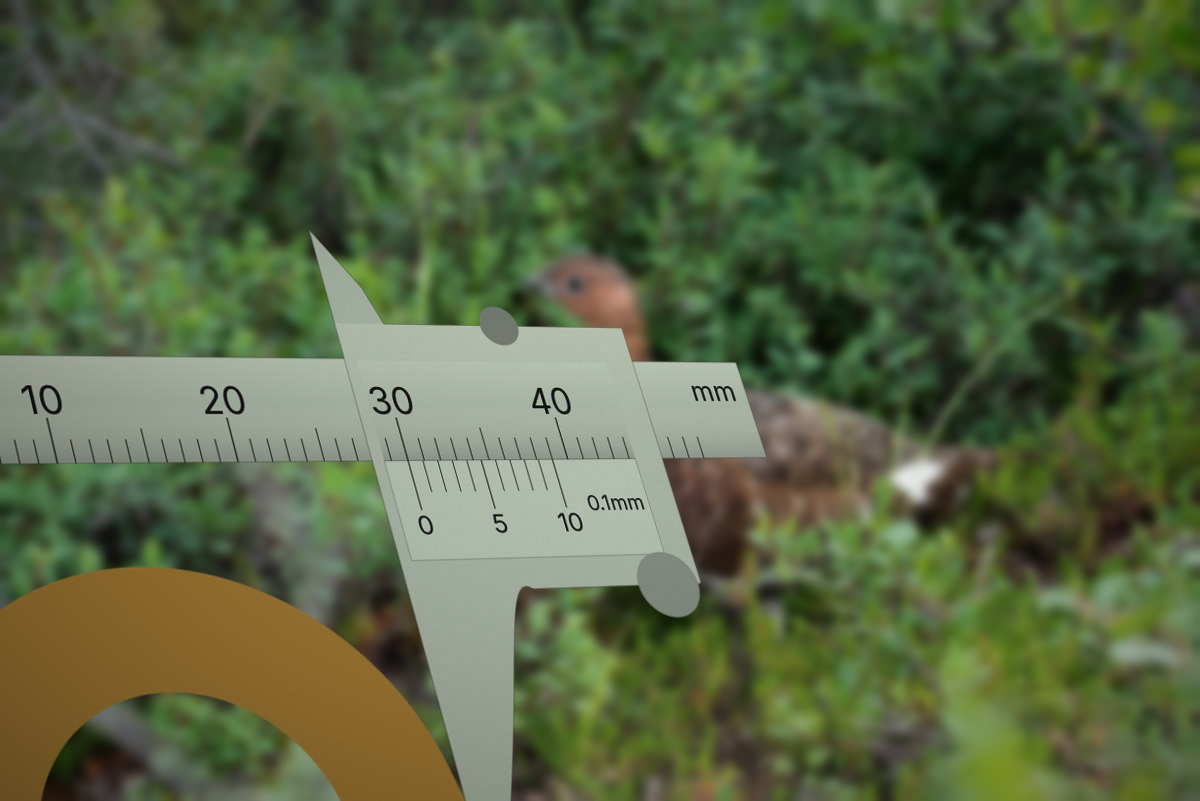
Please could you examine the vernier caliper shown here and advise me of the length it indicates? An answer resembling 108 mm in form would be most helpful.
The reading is 30.0 mm
